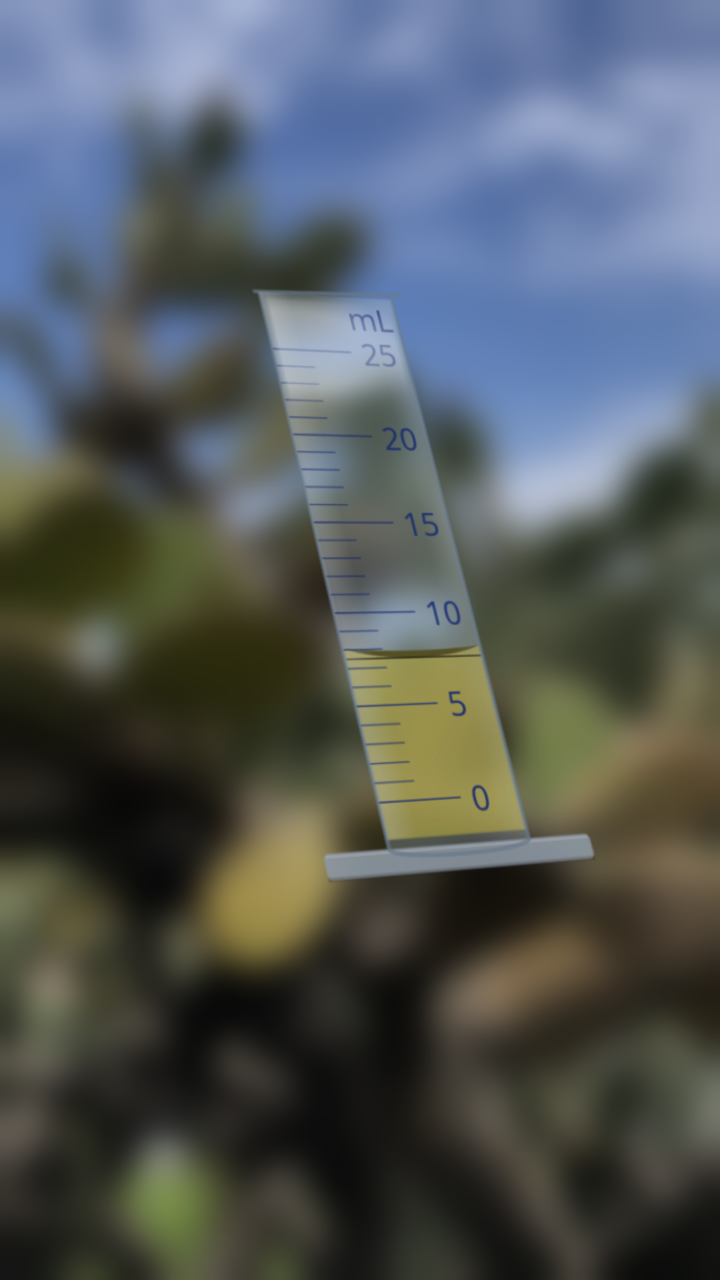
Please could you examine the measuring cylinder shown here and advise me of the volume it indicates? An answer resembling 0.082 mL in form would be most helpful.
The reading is 7.5 mL
